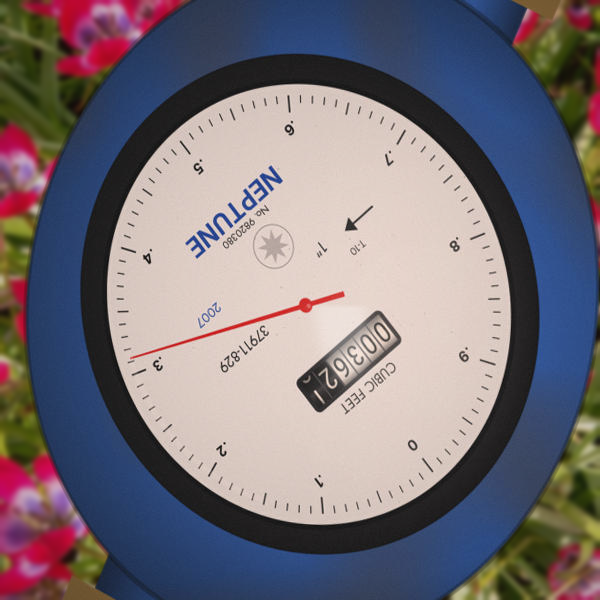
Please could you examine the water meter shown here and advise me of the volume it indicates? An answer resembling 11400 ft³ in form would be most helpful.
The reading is 3621.31 ft³
